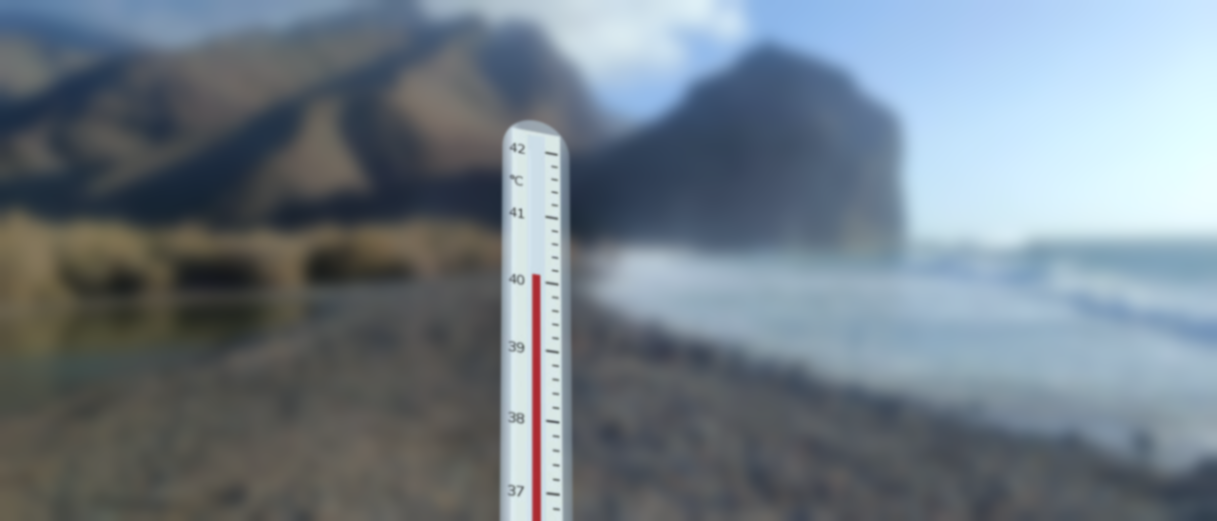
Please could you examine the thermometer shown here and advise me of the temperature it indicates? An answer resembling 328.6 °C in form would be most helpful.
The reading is 40.1 °C
